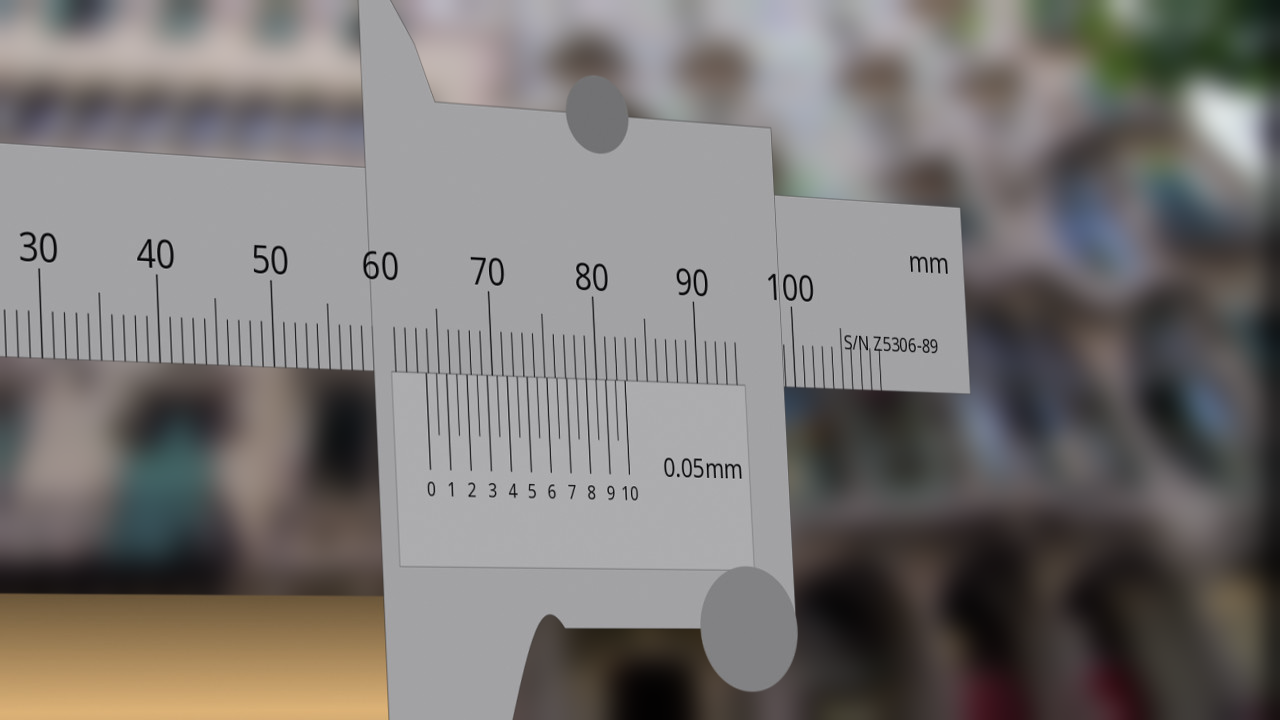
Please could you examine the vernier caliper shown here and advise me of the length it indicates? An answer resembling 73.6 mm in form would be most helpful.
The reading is 63.8 mm
